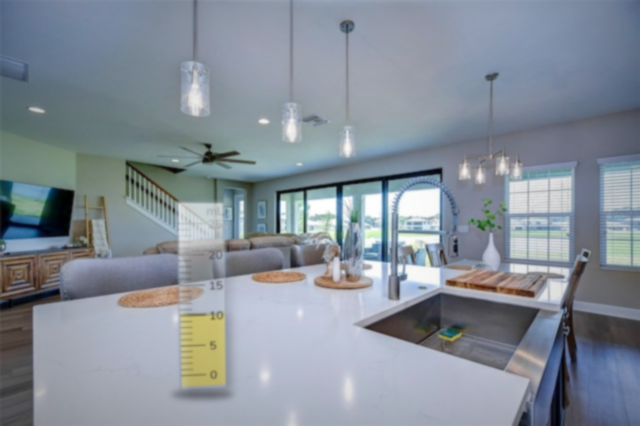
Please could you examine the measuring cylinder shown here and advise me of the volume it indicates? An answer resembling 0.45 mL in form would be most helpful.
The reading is 10 mL
